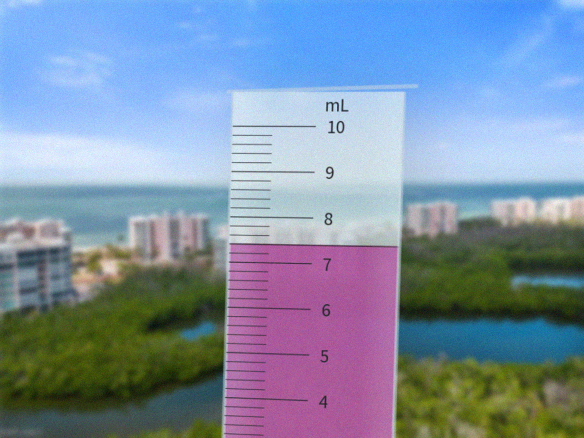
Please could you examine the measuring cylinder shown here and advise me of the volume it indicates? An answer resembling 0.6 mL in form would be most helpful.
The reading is 7.4 mL
